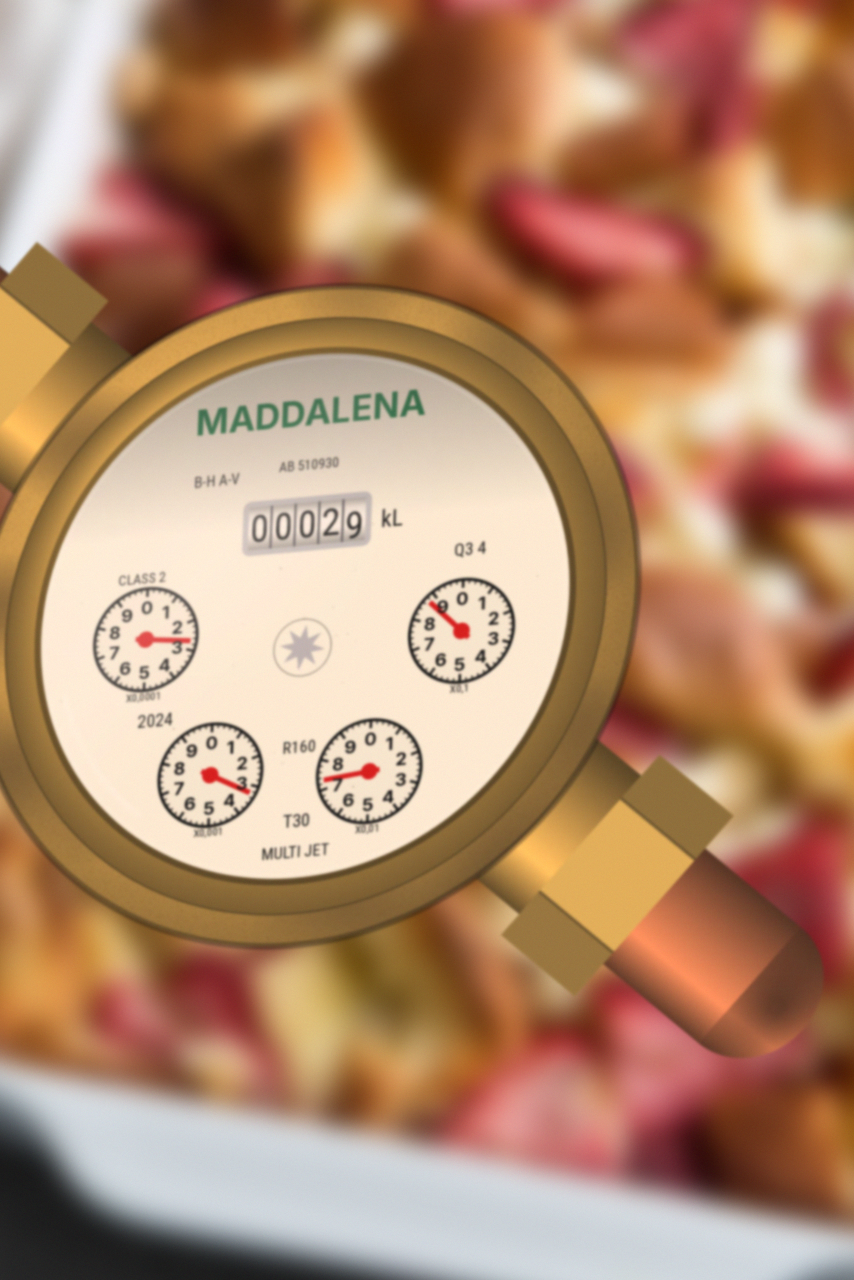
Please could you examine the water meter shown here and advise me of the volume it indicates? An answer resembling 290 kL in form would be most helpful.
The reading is 28.8732 kL
